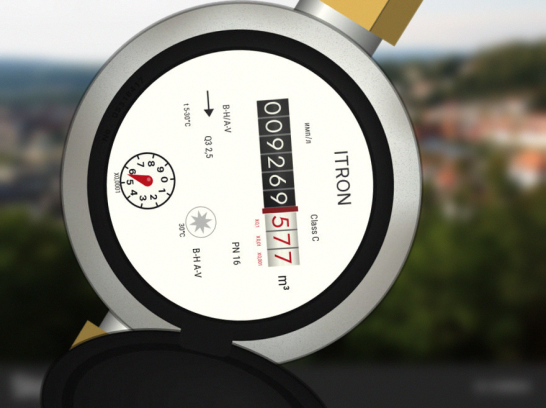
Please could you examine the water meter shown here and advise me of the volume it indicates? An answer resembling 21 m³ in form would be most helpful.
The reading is 9269.5775 m³
